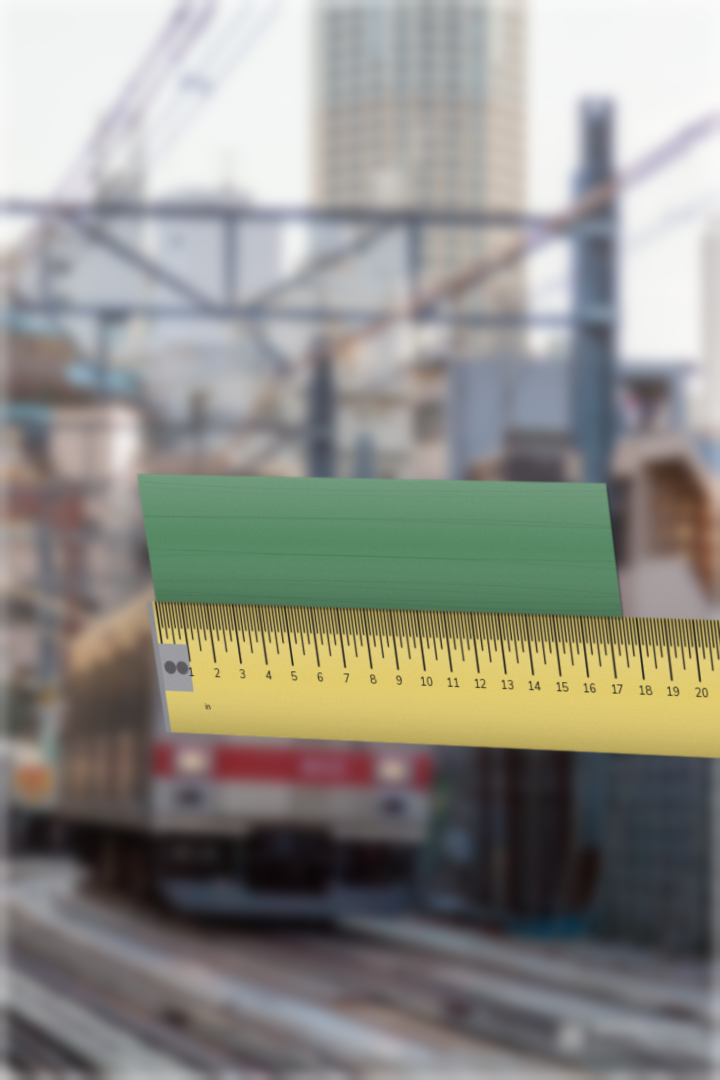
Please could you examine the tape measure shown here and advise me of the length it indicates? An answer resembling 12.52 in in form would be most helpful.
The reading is 17.5 in
